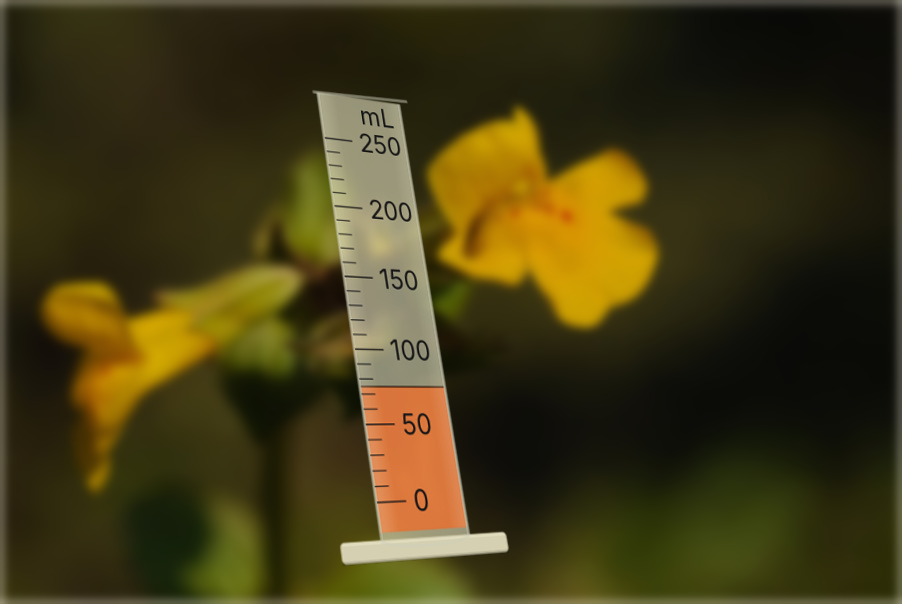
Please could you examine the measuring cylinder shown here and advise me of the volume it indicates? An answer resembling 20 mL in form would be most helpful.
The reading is 75 mL
